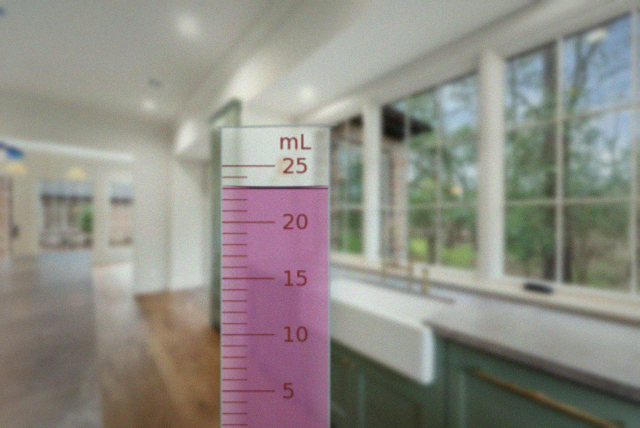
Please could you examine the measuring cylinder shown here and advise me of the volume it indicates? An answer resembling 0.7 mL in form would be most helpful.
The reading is 23 mL
